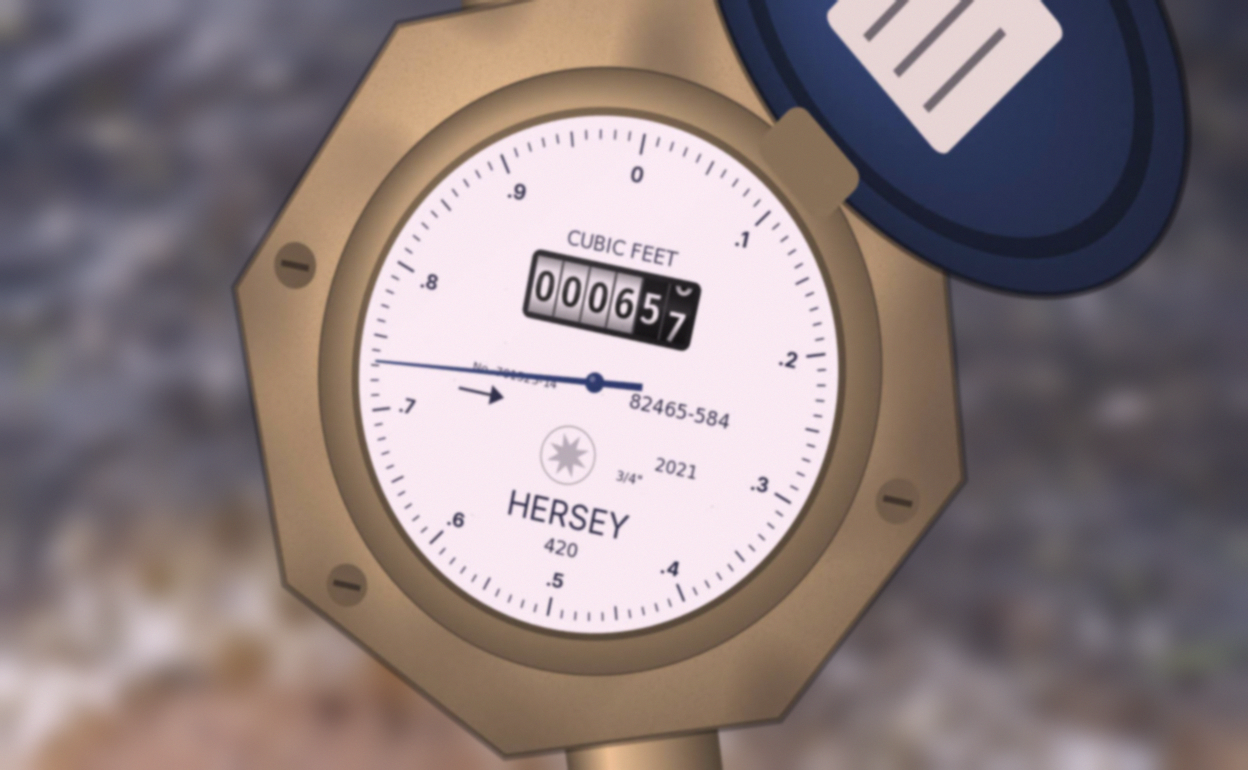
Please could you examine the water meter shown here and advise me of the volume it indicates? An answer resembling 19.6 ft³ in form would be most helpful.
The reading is 656.73 ft³
